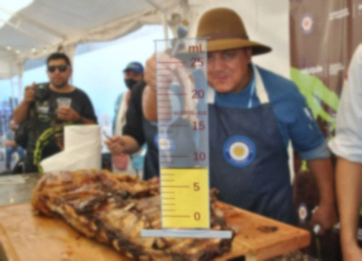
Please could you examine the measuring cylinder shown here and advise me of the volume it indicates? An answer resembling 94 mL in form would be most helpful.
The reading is 8 mL
